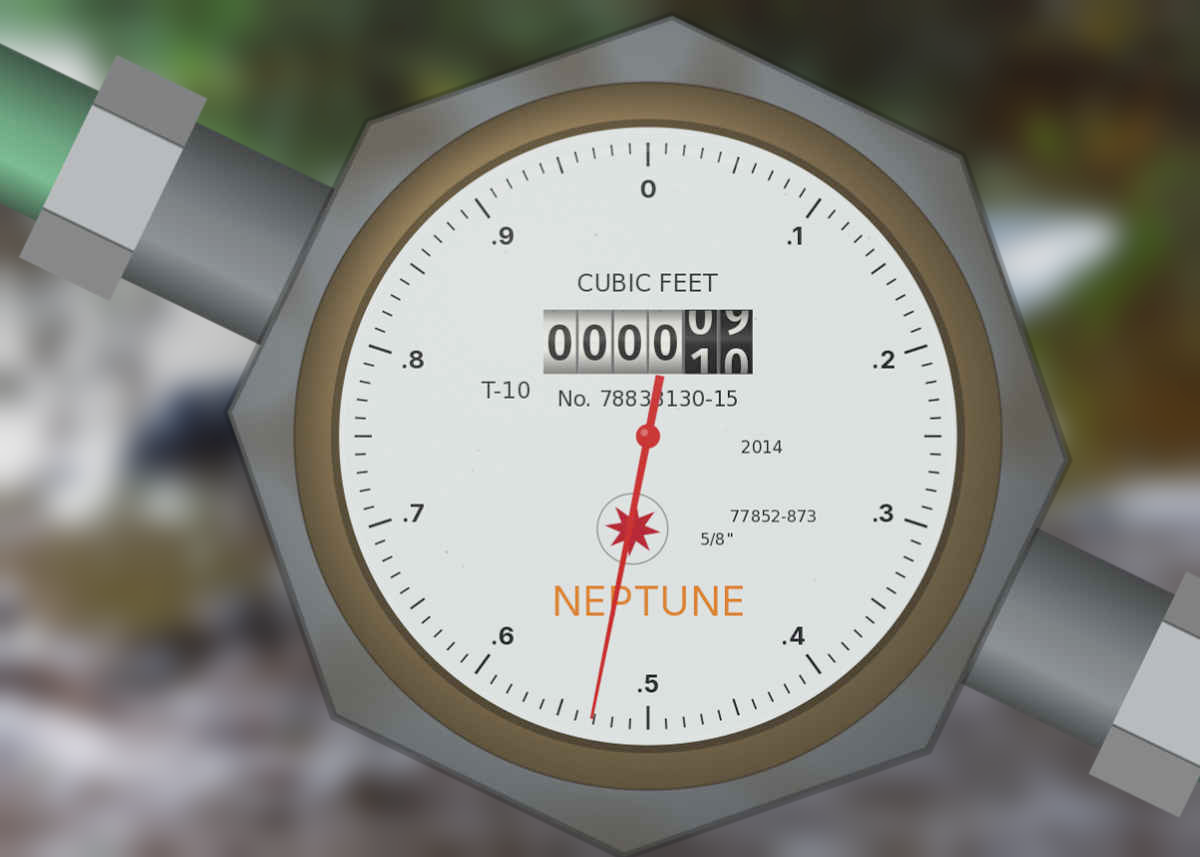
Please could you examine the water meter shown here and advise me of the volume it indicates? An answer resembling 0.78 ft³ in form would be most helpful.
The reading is 9.53 ft³
